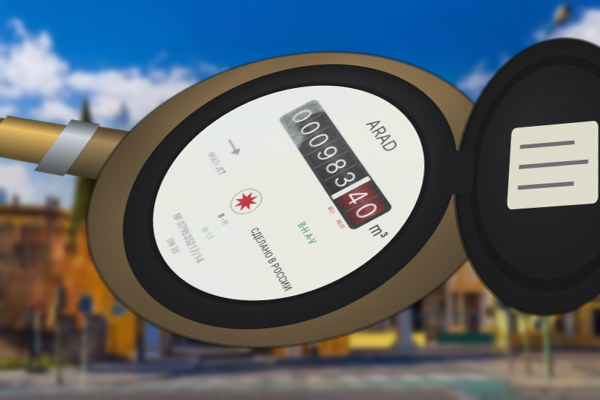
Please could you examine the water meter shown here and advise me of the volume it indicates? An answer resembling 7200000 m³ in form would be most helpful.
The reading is 983.40 m³
